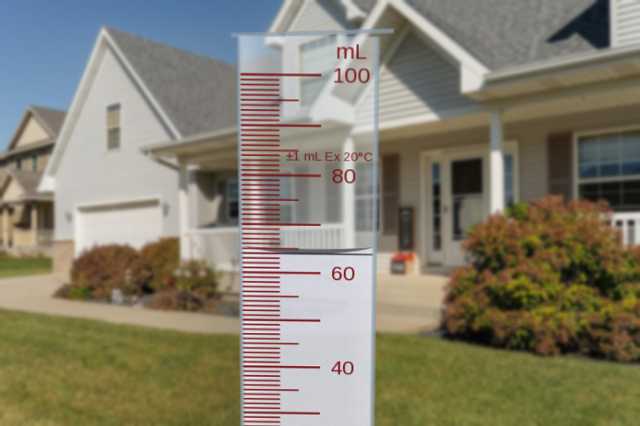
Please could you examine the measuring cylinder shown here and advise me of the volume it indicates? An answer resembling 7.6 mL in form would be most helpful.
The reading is 64 mL
